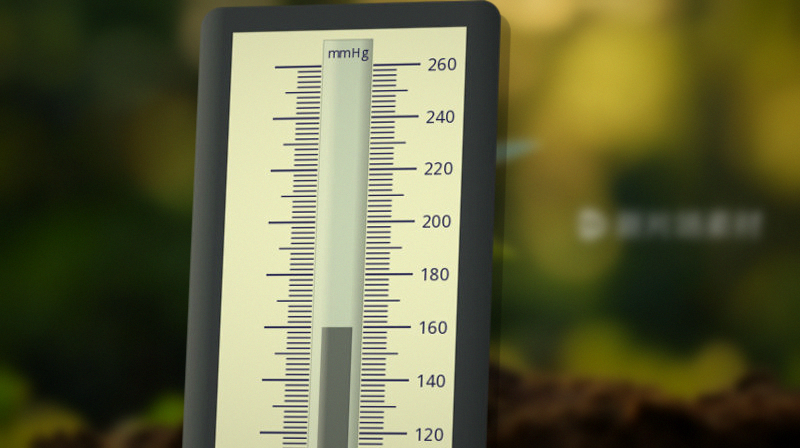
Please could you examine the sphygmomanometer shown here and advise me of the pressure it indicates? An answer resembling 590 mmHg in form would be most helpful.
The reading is 160 mmHg
